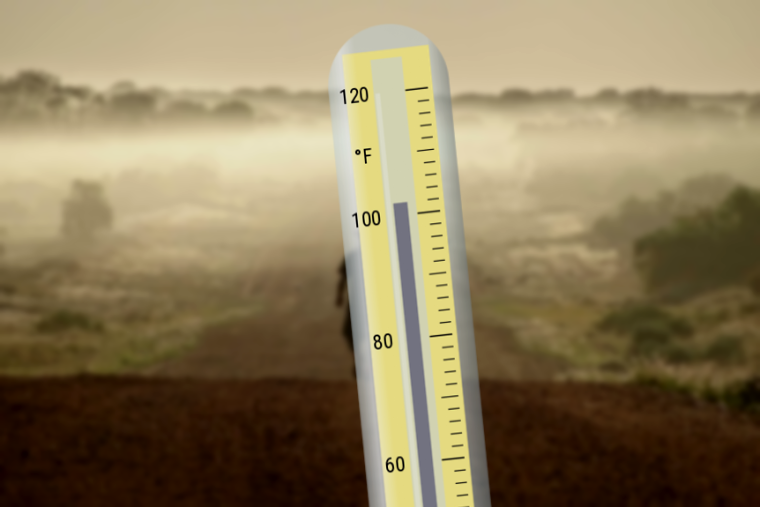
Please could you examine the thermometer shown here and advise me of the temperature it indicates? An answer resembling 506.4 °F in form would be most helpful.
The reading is 102 °F
